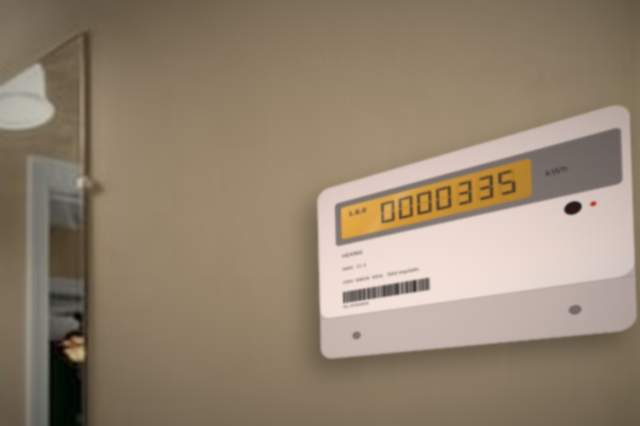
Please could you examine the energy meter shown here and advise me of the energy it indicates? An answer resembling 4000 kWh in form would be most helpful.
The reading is 335 kWh
